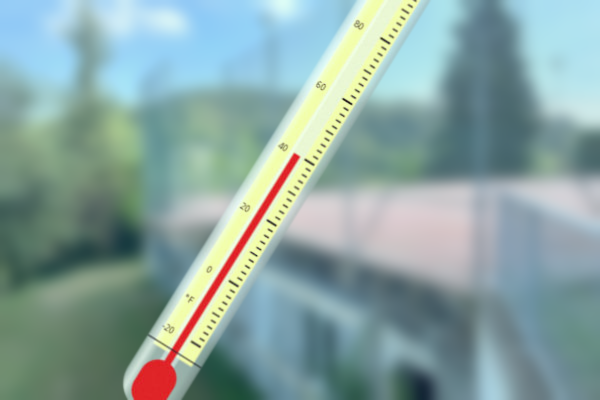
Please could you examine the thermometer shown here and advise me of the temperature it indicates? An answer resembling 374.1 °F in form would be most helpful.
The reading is 40 °F
